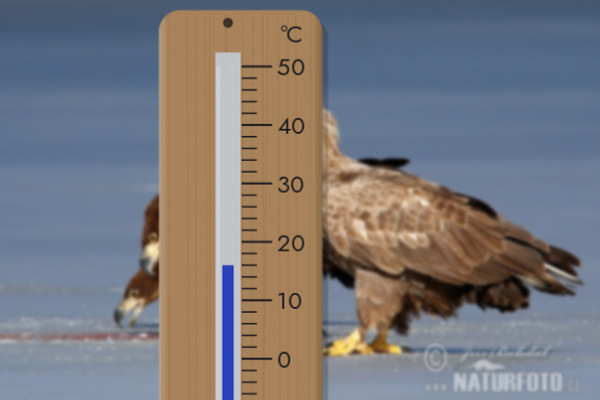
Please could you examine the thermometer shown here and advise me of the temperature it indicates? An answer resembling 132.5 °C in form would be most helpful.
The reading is 16 °C
